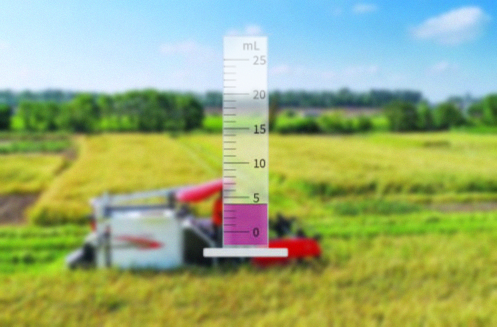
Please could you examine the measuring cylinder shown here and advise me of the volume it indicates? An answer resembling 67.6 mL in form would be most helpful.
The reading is 4 mL
